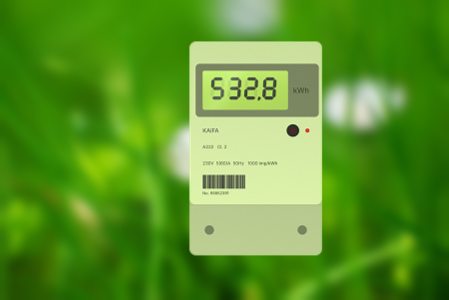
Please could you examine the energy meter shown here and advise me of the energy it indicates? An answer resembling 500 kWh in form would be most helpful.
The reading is 532.8 kWh
